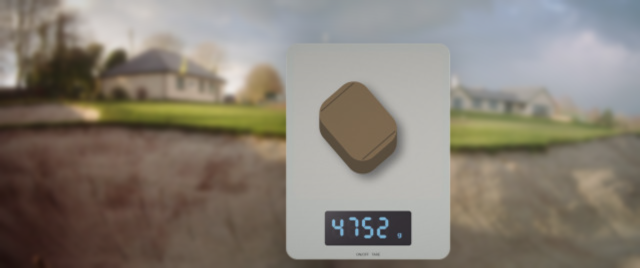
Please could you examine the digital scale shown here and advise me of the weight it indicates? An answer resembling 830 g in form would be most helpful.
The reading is 4752 g
